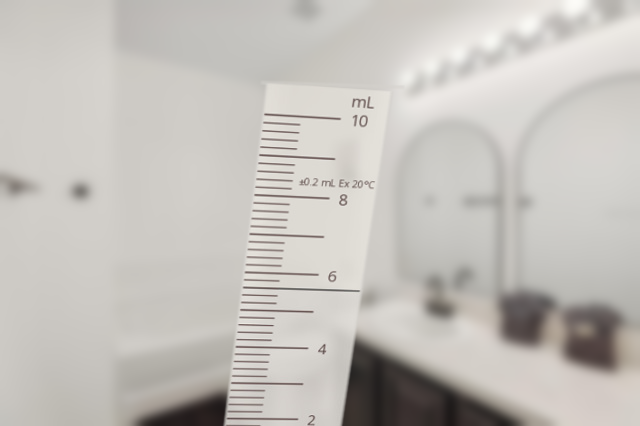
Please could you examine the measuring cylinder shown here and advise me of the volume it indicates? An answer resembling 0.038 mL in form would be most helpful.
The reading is 5.6 mL
